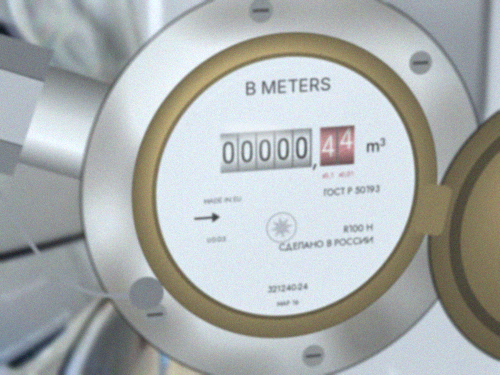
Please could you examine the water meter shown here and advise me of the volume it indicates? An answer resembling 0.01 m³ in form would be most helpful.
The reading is 0.44 m³
